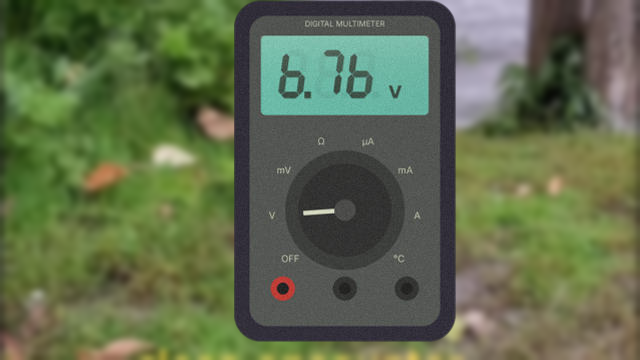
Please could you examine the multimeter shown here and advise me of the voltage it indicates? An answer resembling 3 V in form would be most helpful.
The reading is 6.76 V
